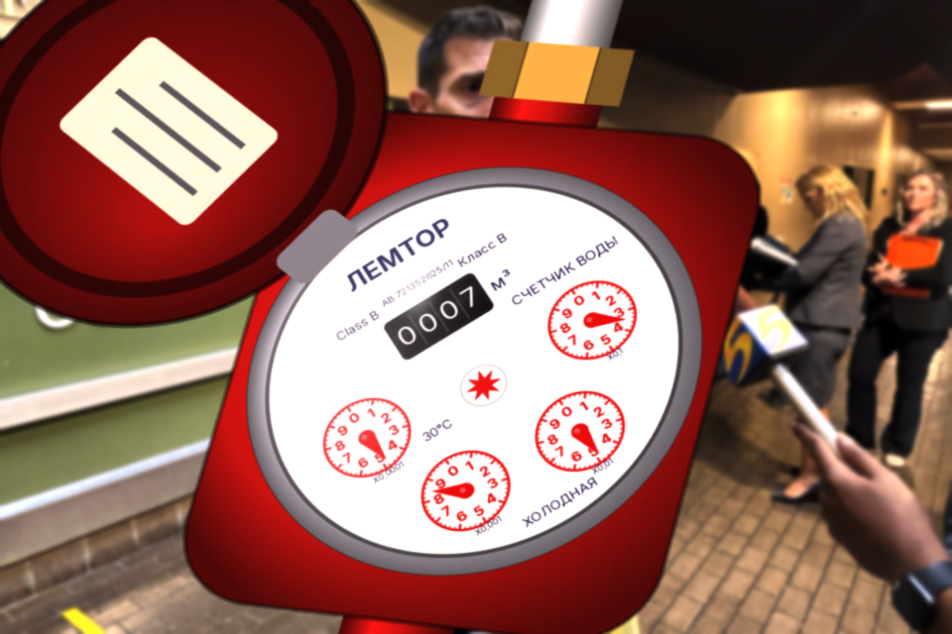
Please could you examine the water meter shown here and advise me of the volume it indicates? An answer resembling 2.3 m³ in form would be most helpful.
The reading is 7.3484 m³
